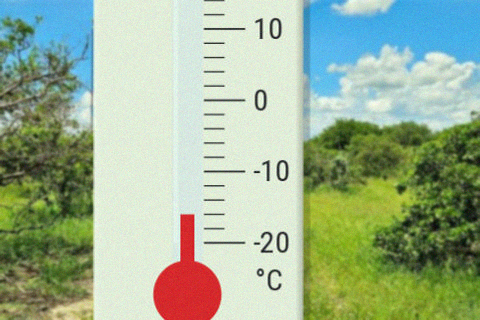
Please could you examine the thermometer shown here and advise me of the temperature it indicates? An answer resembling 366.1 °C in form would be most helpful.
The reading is -16 °C
